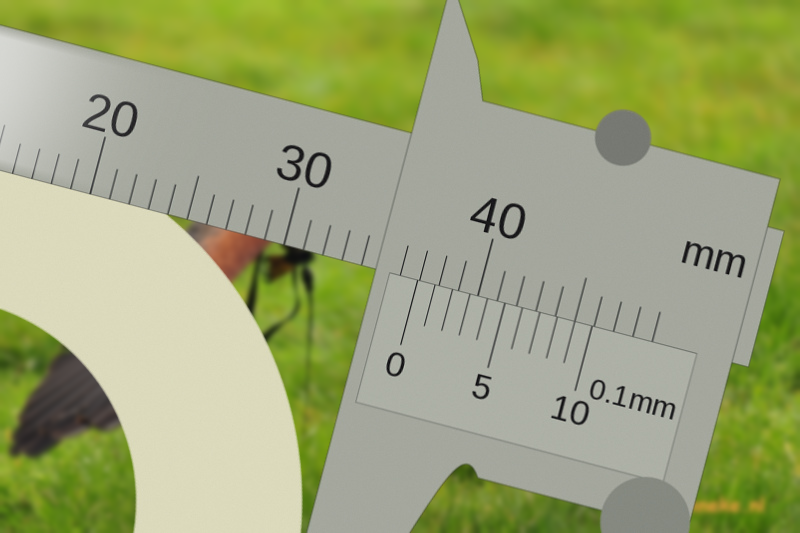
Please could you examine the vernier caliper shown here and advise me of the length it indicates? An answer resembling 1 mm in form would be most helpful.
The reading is 36.9 mm
